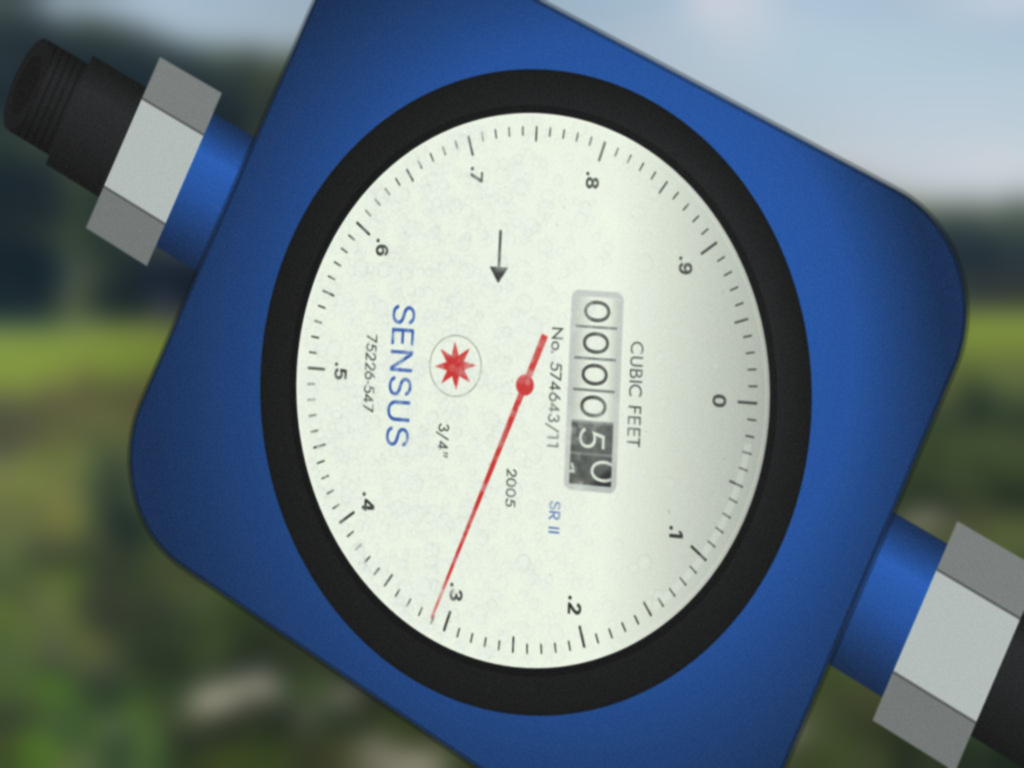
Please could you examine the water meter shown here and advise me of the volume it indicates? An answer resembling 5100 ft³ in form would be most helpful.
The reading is 50.31 ft³
